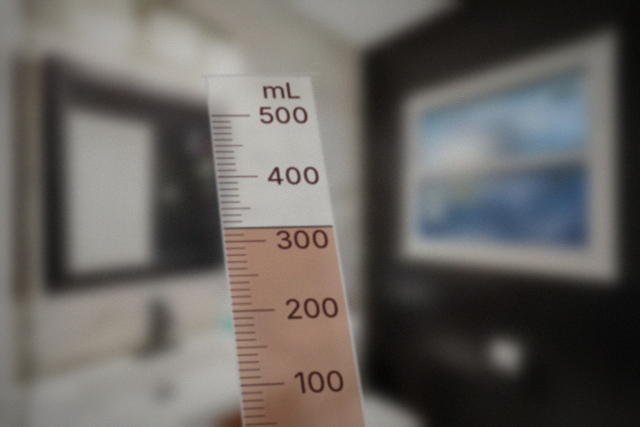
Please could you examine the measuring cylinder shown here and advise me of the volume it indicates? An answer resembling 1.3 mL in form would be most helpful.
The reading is 320 mL
